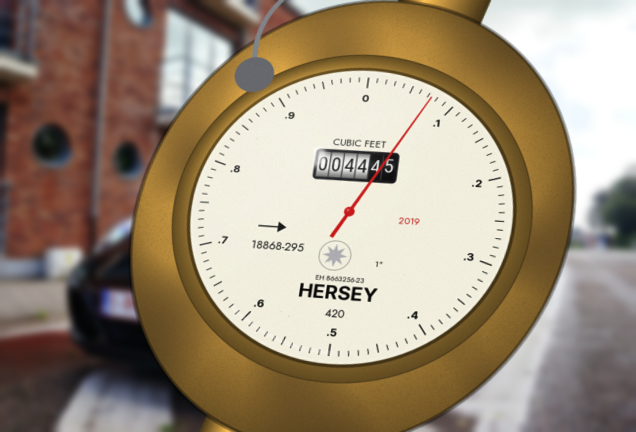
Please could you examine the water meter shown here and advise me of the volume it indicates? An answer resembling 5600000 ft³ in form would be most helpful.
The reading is 4445.07 ft³
